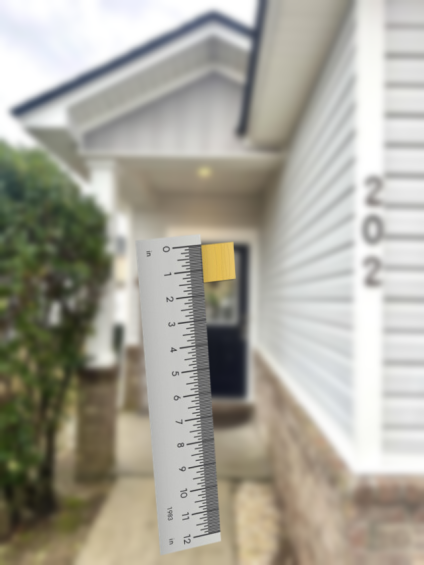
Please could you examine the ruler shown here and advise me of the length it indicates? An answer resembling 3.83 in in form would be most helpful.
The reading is 1.5 in
